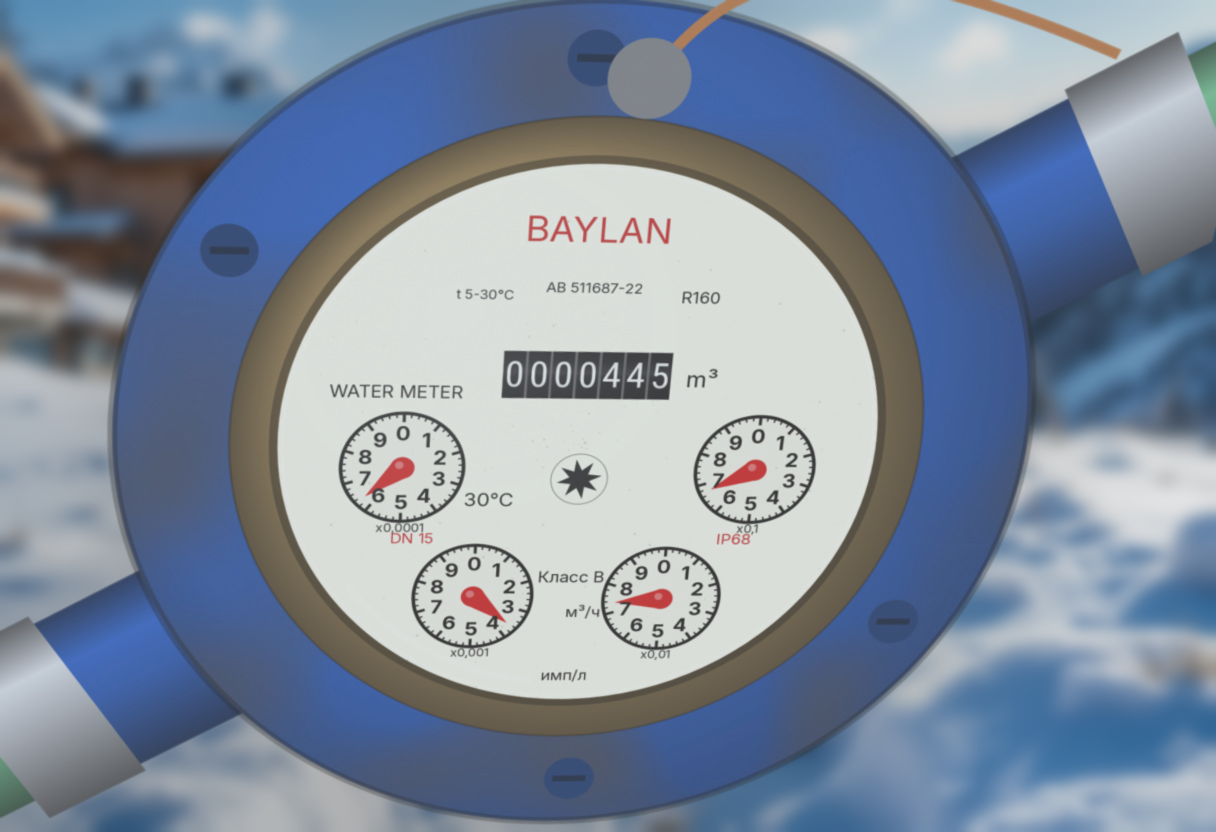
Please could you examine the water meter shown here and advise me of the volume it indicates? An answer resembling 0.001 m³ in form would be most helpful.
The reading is 445.6736 m³
